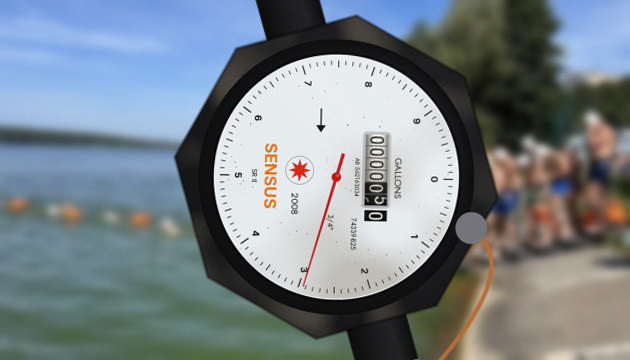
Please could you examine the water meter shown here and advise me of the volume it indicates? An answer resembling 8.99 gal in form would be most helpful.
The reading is 52.9 gal
